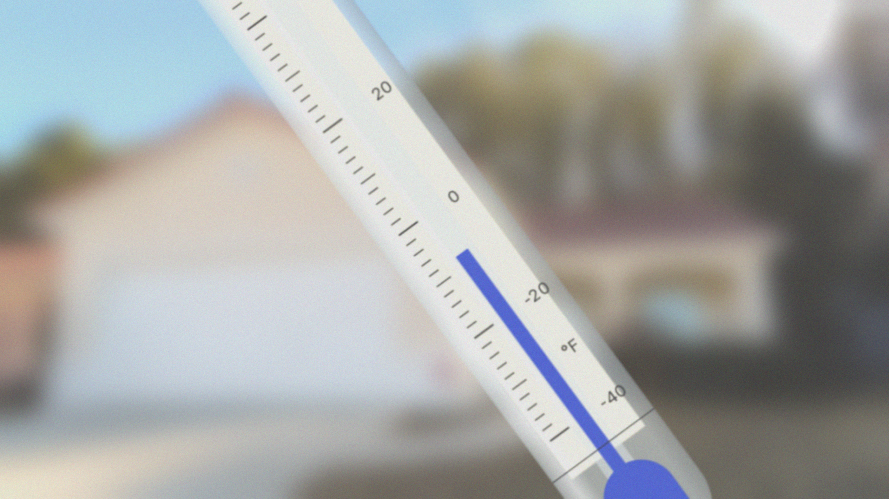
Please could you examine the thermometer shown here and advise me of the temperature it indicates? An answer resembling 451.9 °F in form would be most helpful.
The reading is -8 °F
